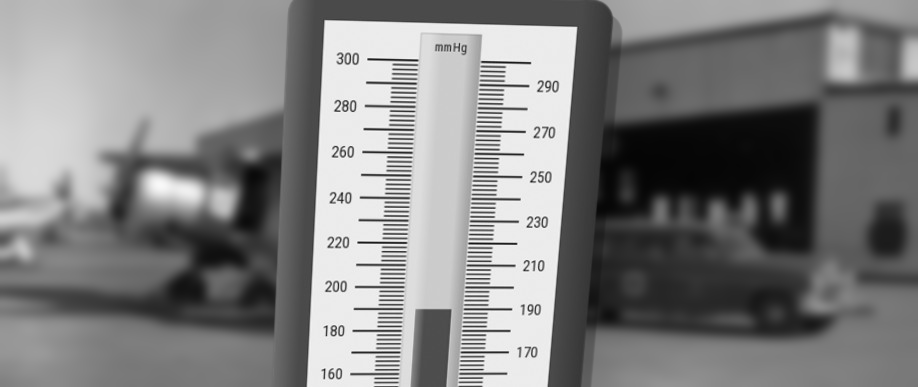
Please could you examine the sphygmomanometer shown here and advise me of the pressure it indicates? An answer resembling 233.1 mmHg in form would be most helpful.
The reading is 190 mmHg
